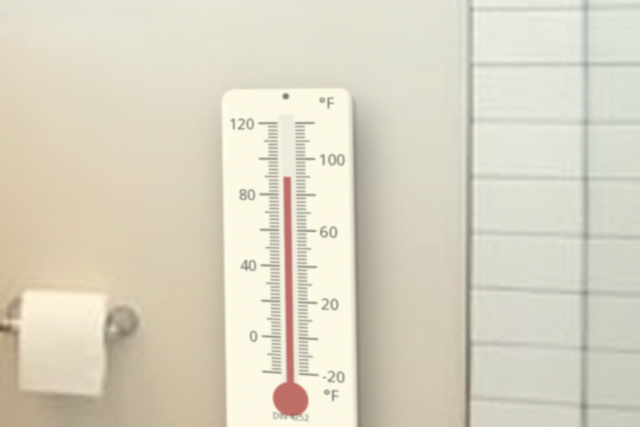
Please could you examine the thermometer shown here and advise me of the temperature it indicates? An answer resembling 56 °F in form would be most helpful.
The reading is 90 °F
